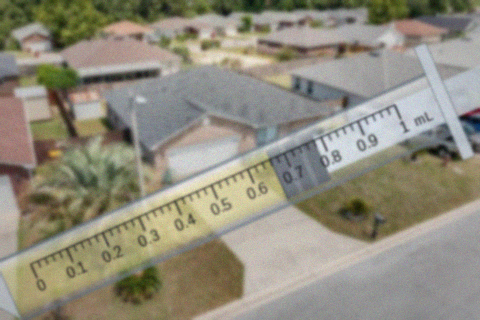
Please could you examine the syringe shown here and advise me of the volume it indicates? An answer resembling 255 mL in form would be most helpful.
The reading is 0.66 mL
